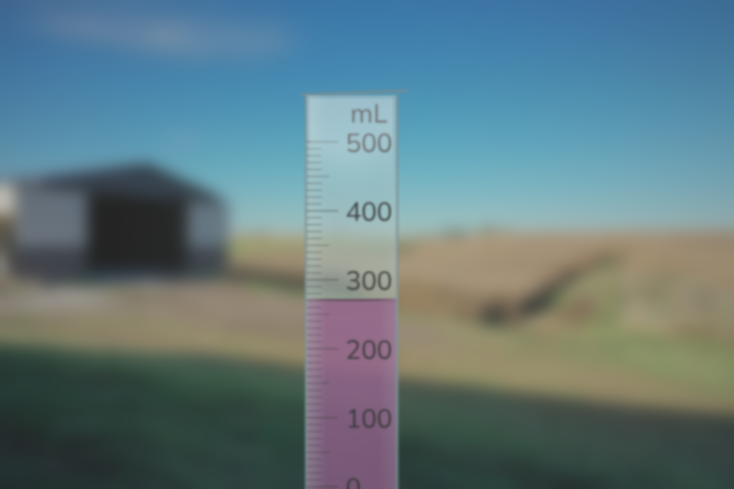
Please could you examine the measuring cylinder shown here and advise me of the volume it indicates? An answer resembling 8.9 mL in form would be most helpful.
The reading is 270 mL
